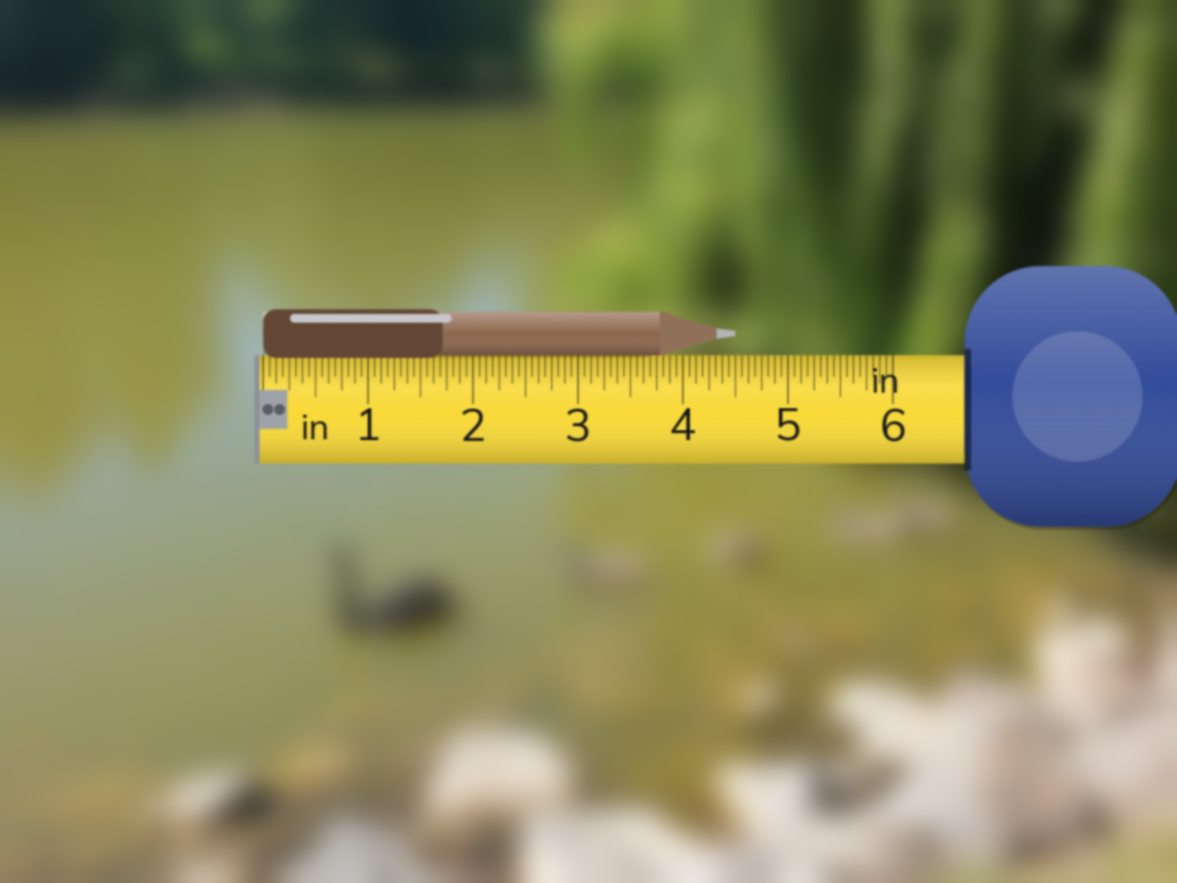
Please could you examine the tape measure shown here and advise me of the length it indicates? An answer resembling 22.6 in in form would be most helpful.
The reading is 4.5 in
